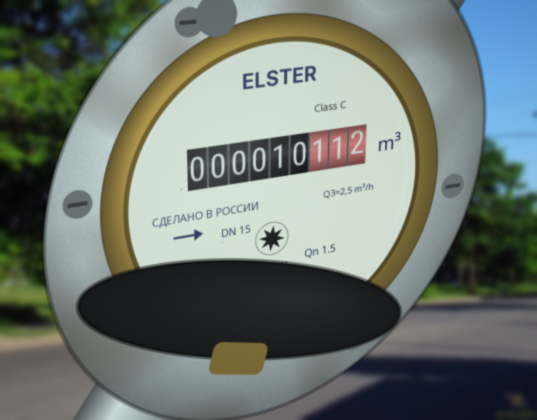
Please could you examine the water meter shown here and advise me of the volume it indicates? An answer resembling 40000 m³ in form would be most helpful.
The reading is 10.112 m³
